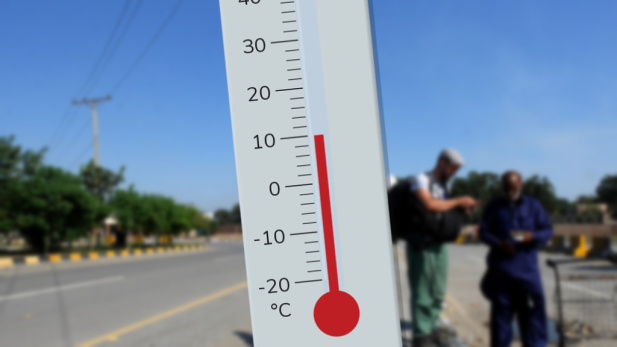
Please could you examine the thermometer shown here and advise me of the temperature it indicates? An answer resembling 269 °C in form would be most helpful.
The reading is 10 °C
